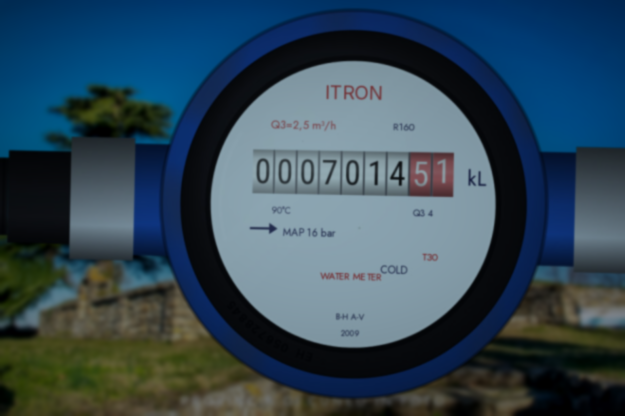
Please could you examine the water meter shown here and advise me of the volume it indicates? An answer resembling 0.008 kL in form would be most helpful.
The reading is 7014.51 kL
